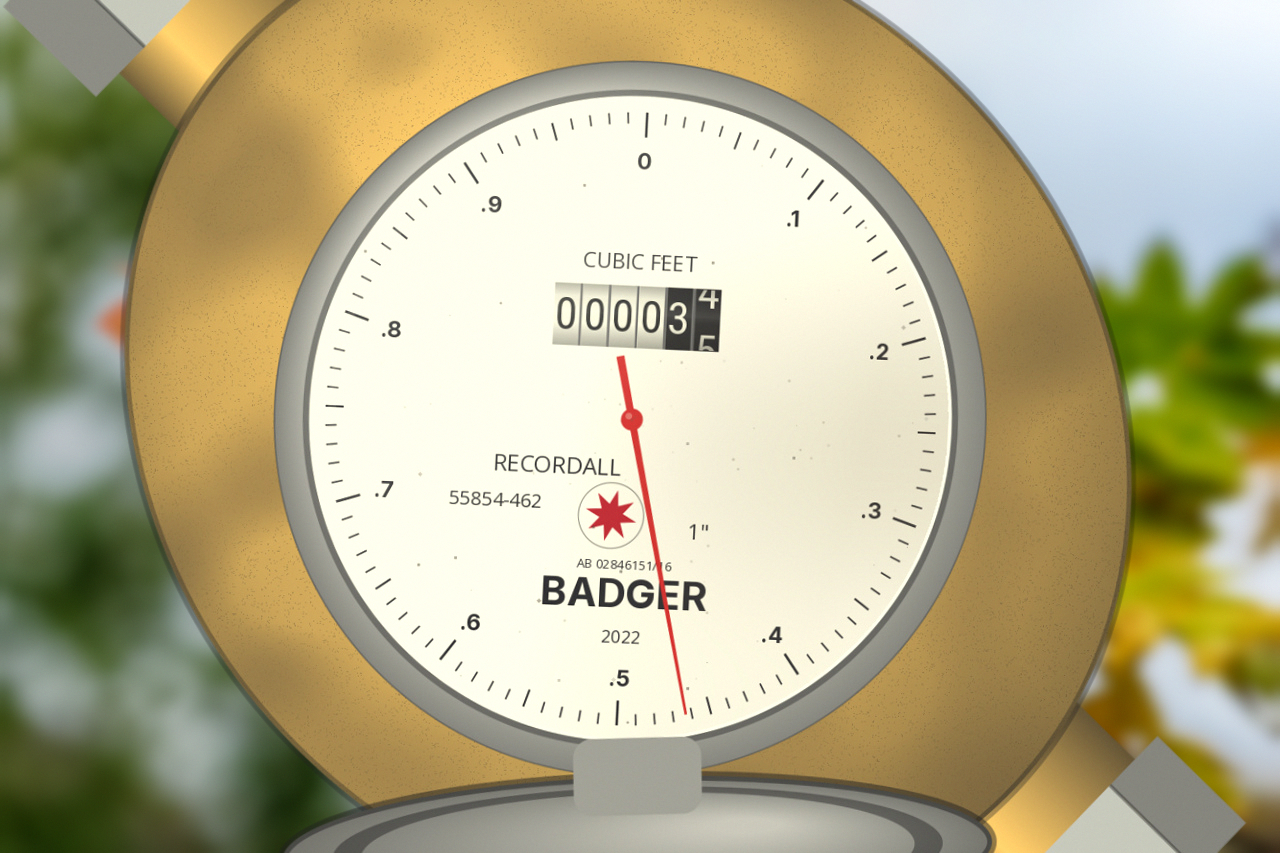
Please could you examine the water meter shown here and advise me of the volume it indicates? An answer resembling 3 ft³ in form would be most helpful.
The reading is 34.46 ft³
